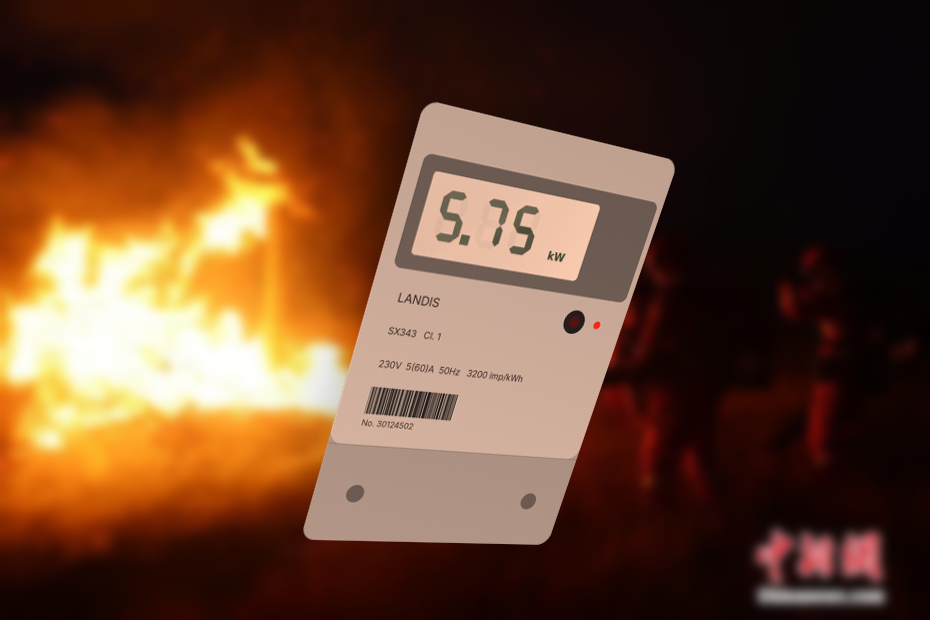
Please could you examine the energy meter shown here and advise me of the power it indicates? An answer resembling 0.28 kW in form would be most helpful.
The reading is 5.75 kW
